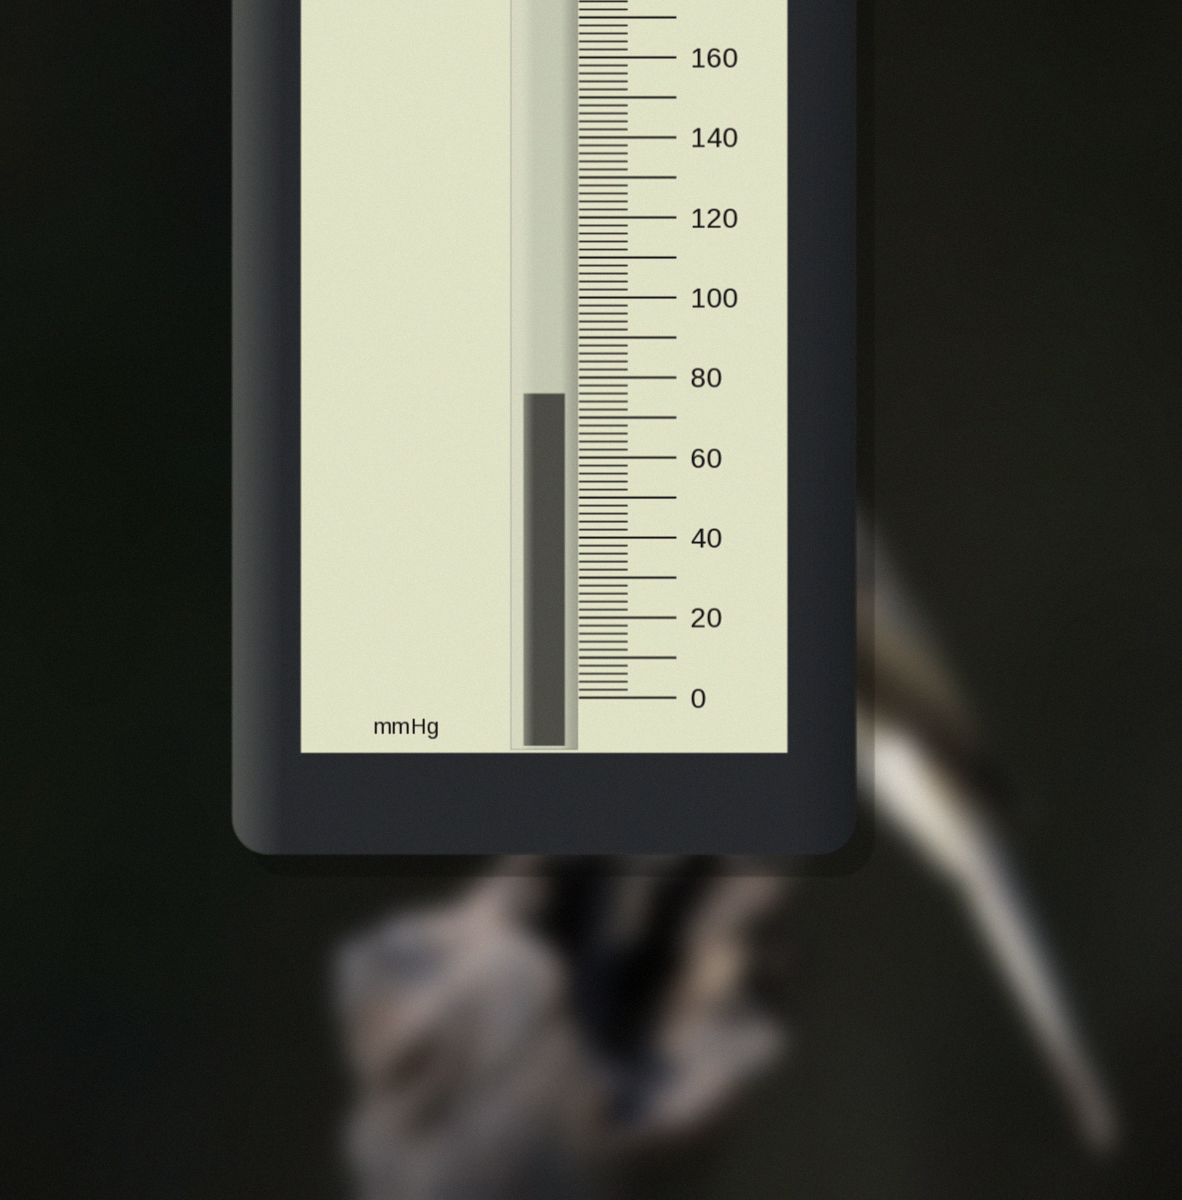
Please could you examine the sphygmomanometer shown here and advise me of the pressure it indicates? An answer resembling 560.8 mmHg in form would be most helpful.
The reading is 76 mmHg
